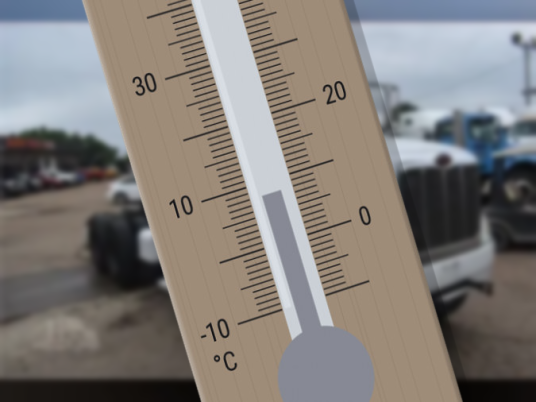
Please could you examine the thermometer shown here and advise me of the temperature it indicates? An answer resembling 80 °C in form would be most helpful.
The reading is 8 °C
